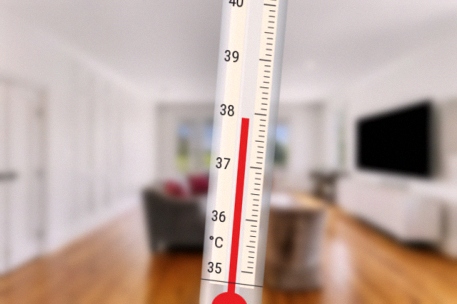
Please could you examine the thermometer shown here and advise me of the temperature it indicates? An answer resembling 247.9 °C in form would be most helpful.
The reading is 37.9 °C
